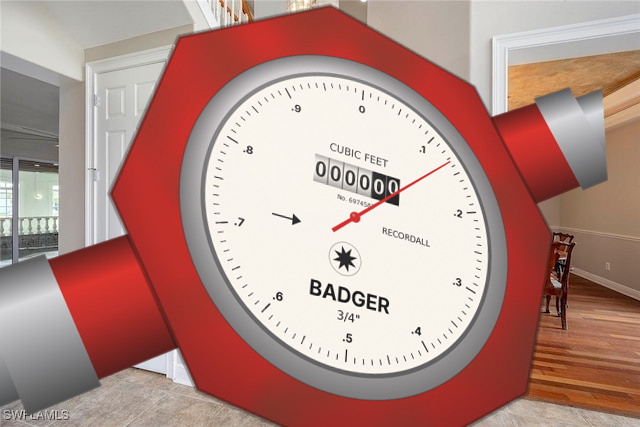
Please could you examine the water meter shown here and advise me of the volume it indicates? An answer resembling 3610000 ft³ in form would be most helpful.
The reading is 0.13 ft³
